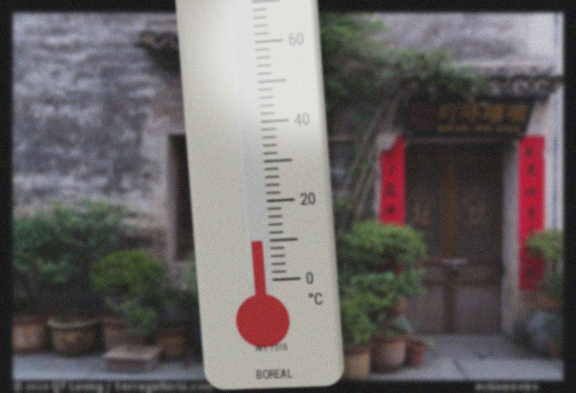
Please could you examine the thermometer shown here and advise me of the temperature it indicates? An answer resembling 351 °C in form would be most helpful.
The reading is 10 °C
